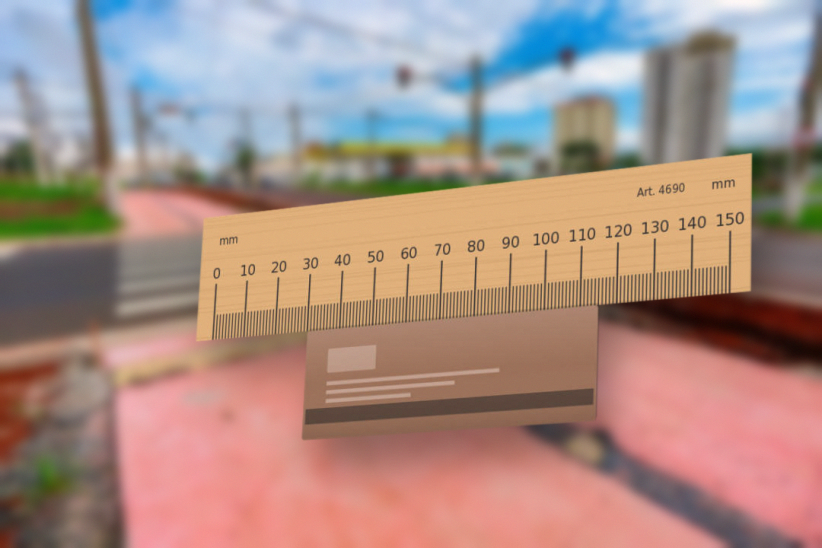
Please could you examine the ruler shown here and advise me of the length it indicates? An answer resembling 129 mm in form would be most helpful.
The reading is 85 mm
